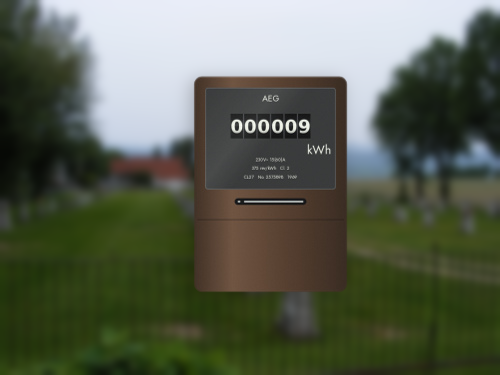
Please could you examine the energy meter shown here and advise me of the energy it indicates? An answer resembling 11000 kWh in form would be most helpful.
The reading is 9 kWh
